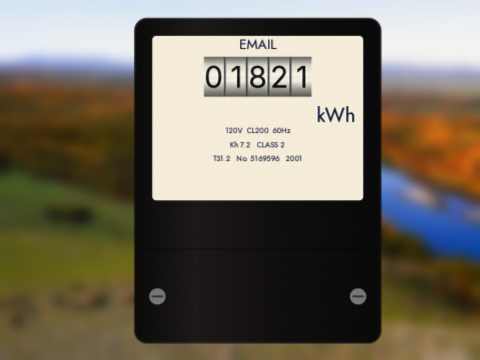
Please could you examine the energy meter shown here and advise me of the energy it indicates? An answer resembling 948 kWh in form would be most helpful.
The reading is 1821 kWh
